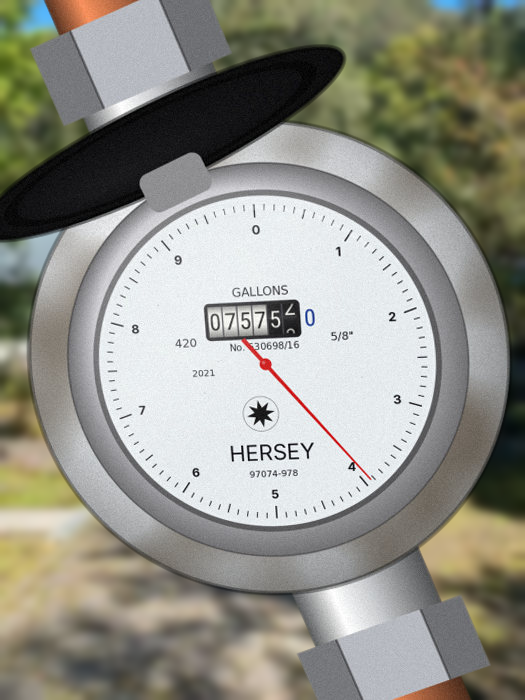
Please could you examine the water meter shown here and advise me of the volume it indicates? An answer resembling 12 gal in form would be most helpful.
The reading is 757523.9 gal
